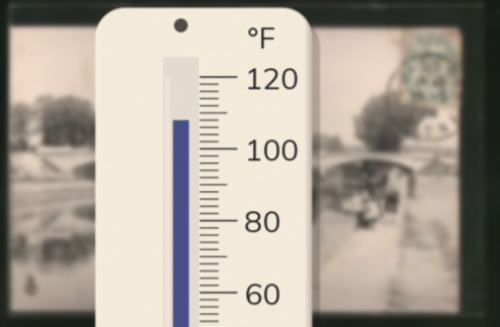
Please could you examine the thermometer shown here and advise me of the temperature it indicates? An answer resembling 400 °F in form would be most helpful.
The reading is 108 °F
